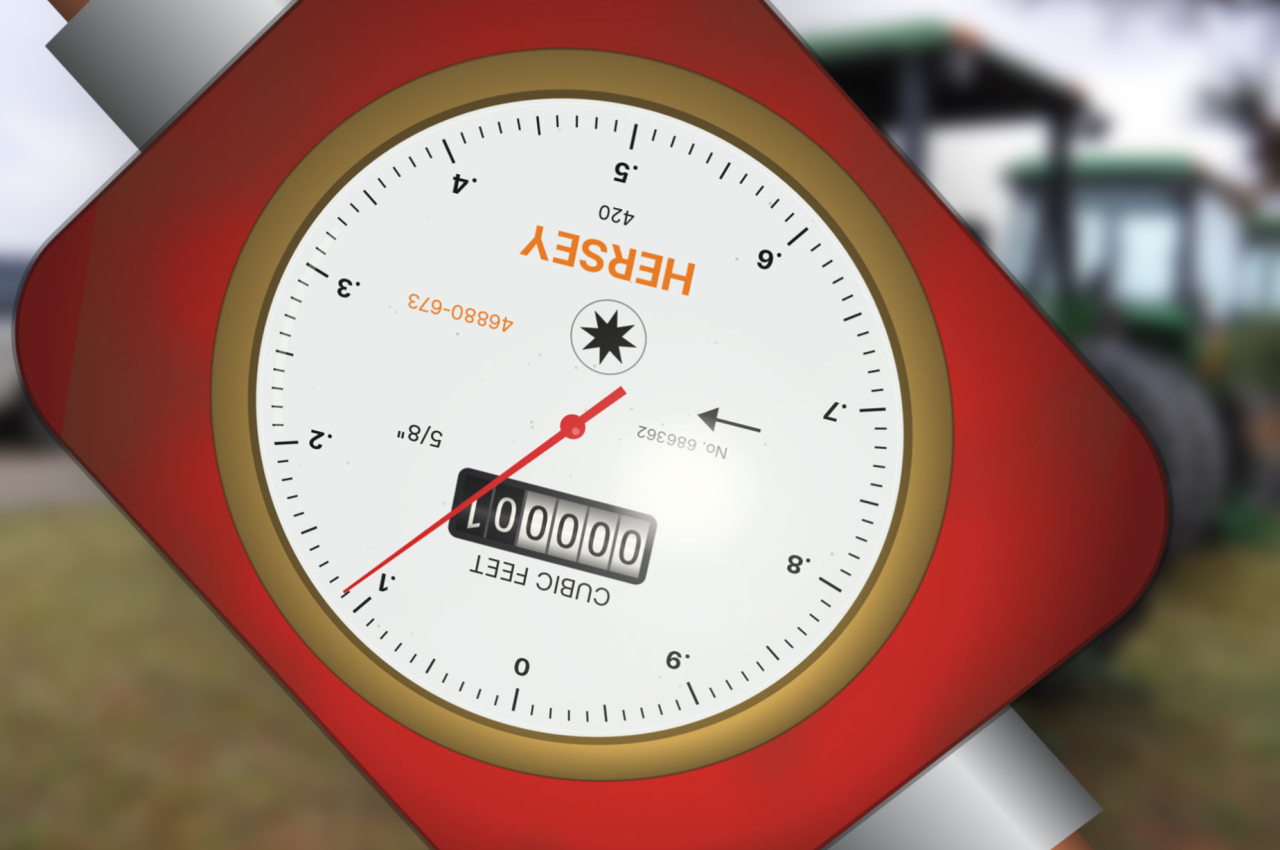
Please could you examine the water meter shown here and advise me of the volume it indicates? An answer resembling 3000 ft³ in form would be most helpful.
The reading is 1.11 ft³
